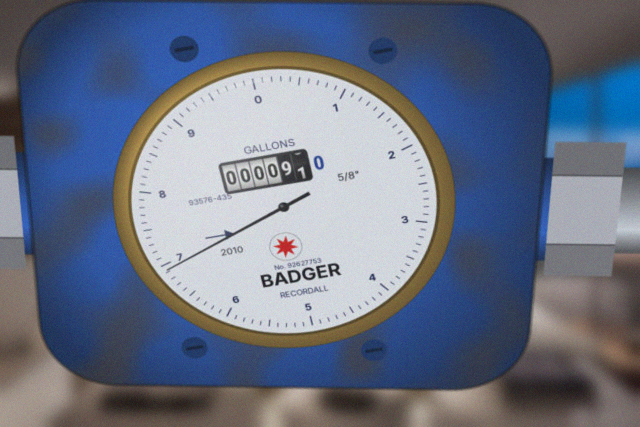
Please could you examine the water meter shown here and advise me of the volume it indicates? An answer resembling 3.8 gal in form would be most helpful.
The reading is 906.9 gal
